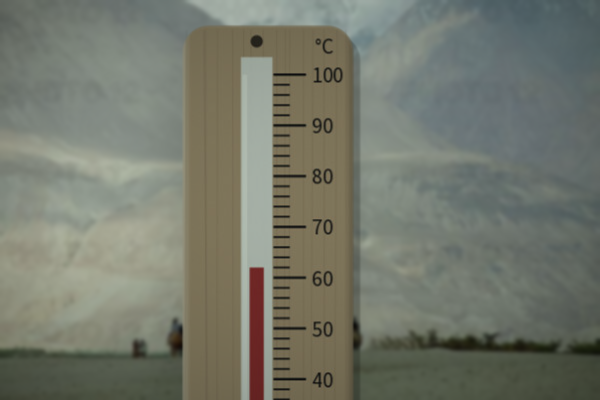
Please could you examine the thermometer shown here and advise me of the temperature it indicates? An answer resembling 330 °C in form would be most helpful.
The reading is 62 °C
